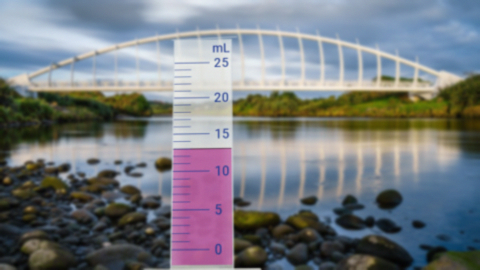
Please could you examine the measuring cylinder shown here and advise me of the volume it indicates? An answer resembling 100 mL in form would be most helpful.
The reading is 13 mL
